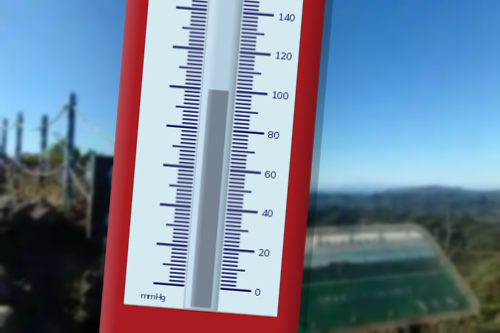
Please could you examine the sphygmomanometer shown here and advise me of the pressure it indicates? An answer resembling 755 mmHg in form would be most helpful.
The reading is 100 mmHg
